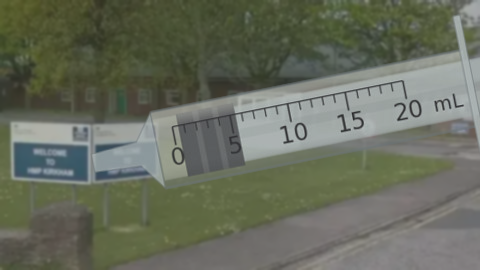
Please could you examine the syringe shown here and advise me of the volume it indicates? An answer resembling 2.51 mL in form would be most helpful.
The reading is 0.5 mL
